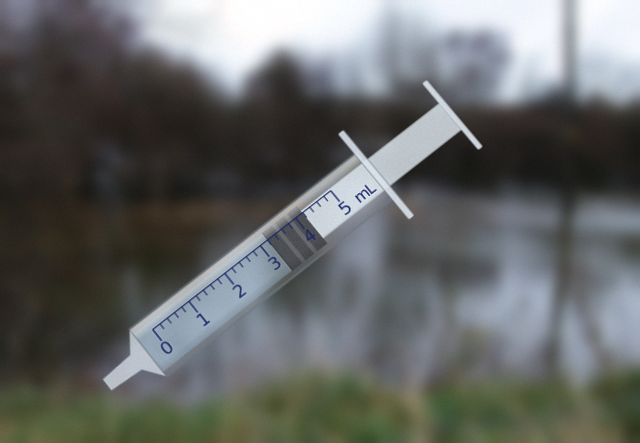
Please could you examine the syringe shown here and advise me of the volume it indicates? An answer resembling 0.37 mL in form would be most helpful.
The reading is 3.2 mL
